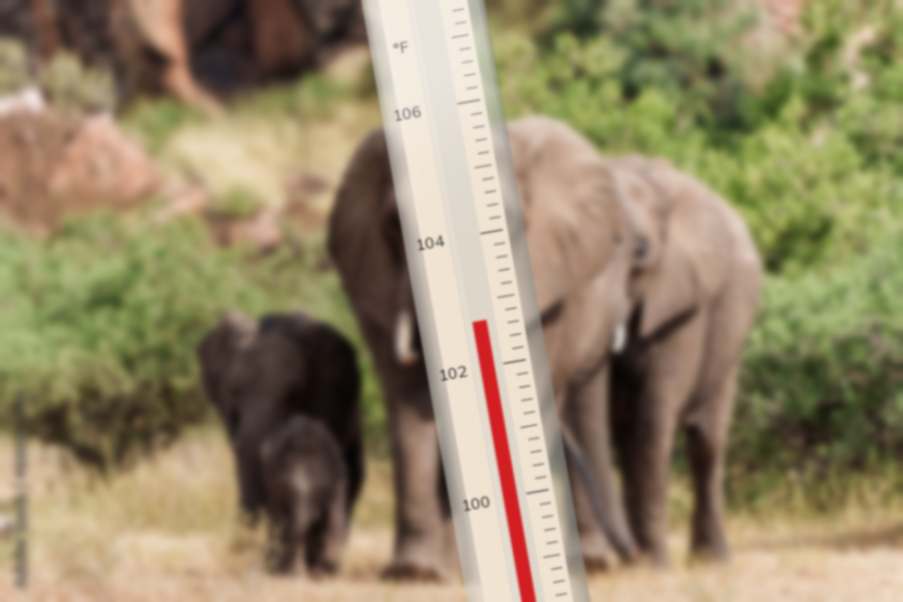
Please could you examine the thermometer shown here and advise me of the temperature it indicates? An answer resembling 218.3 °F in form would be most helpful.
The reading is 102.7 °F
